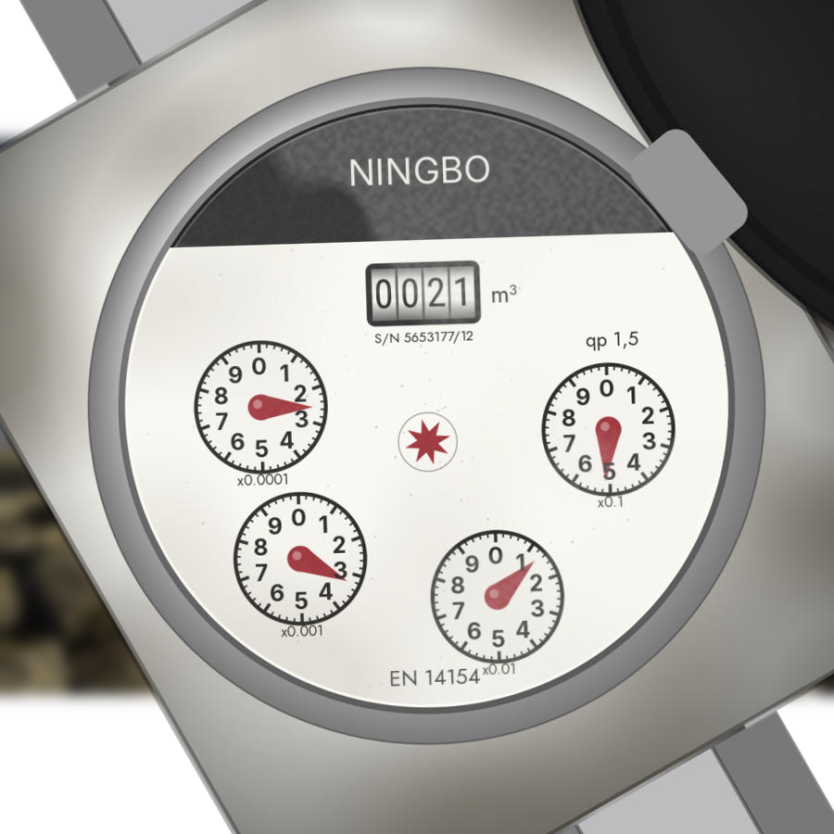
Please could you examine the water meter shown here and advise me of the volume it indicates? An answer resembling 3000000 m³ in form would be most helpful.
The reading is 21.5132 m³
